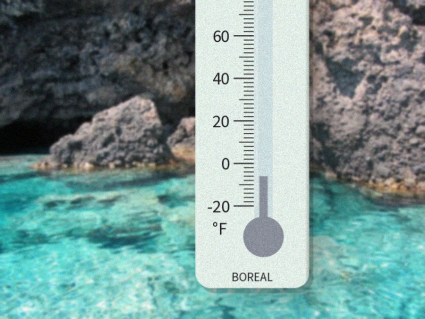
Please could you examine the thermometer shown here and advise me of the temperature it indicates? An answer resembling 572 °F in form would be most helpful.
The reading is -6 °F
